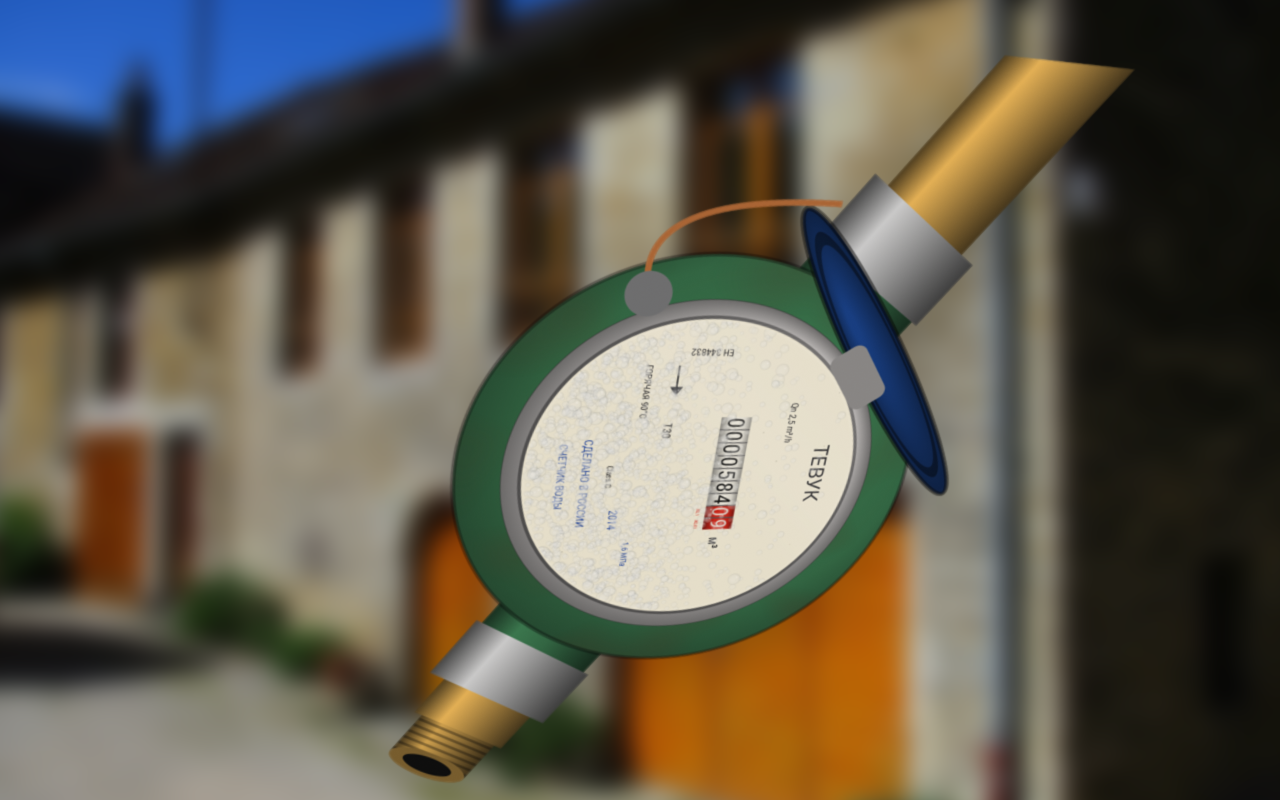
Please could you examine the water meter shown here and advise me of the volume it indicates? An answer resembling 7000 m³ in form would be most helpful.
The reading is 584.09 m³
